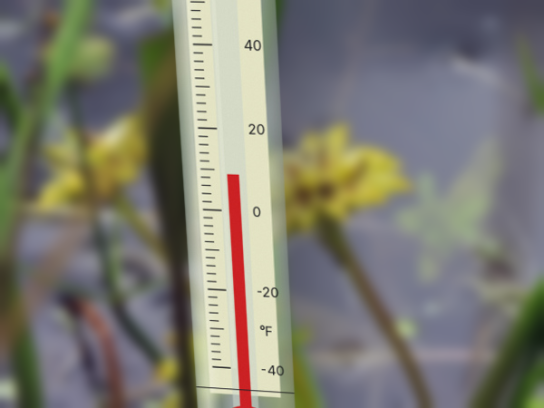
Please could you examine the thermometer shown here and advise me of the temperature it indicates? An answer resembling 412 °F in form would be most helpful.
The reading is 9 °F
